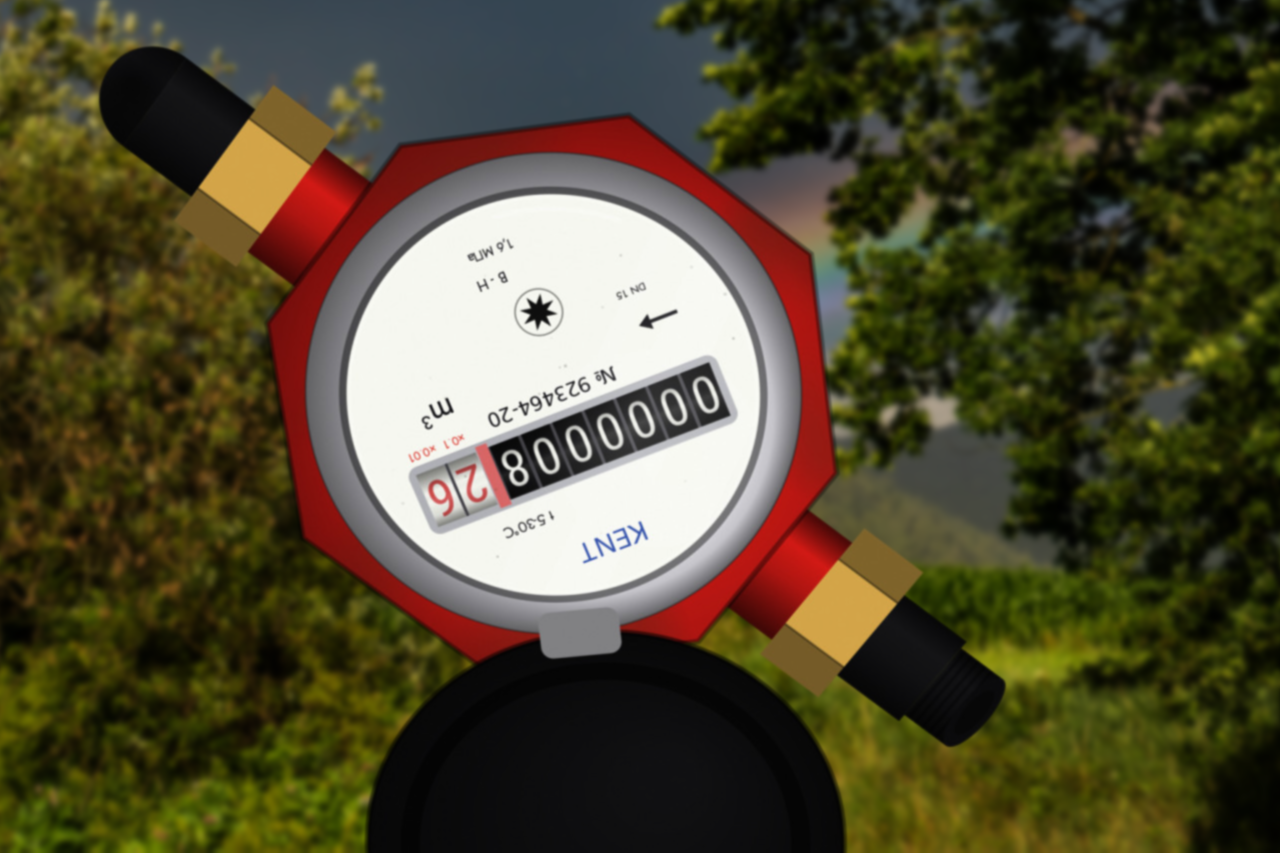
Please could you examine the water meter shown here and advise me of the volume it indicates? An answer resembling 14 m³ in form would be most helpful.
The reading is 8.26 m³
